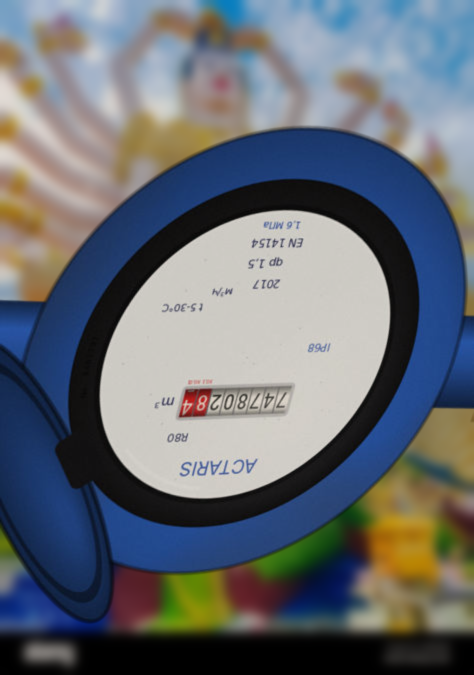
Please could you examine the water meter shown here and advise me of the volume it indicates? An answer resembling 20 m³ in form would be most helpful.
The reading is 747802.84 m³
